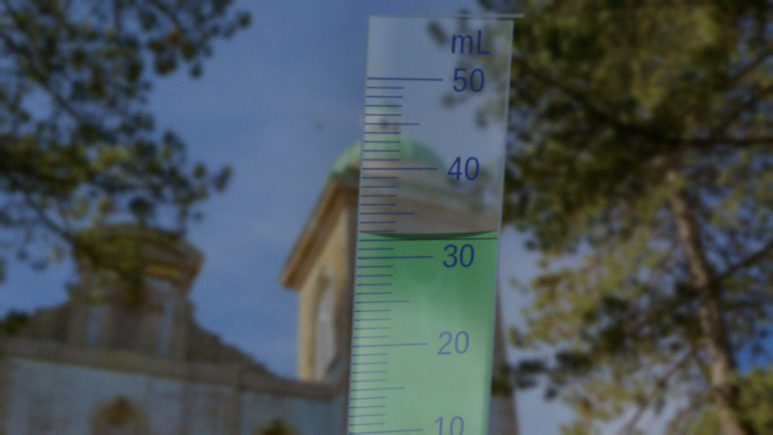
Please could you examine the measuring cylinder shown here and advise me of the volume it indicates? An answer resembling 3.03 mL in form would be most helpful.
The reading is 32 mL
